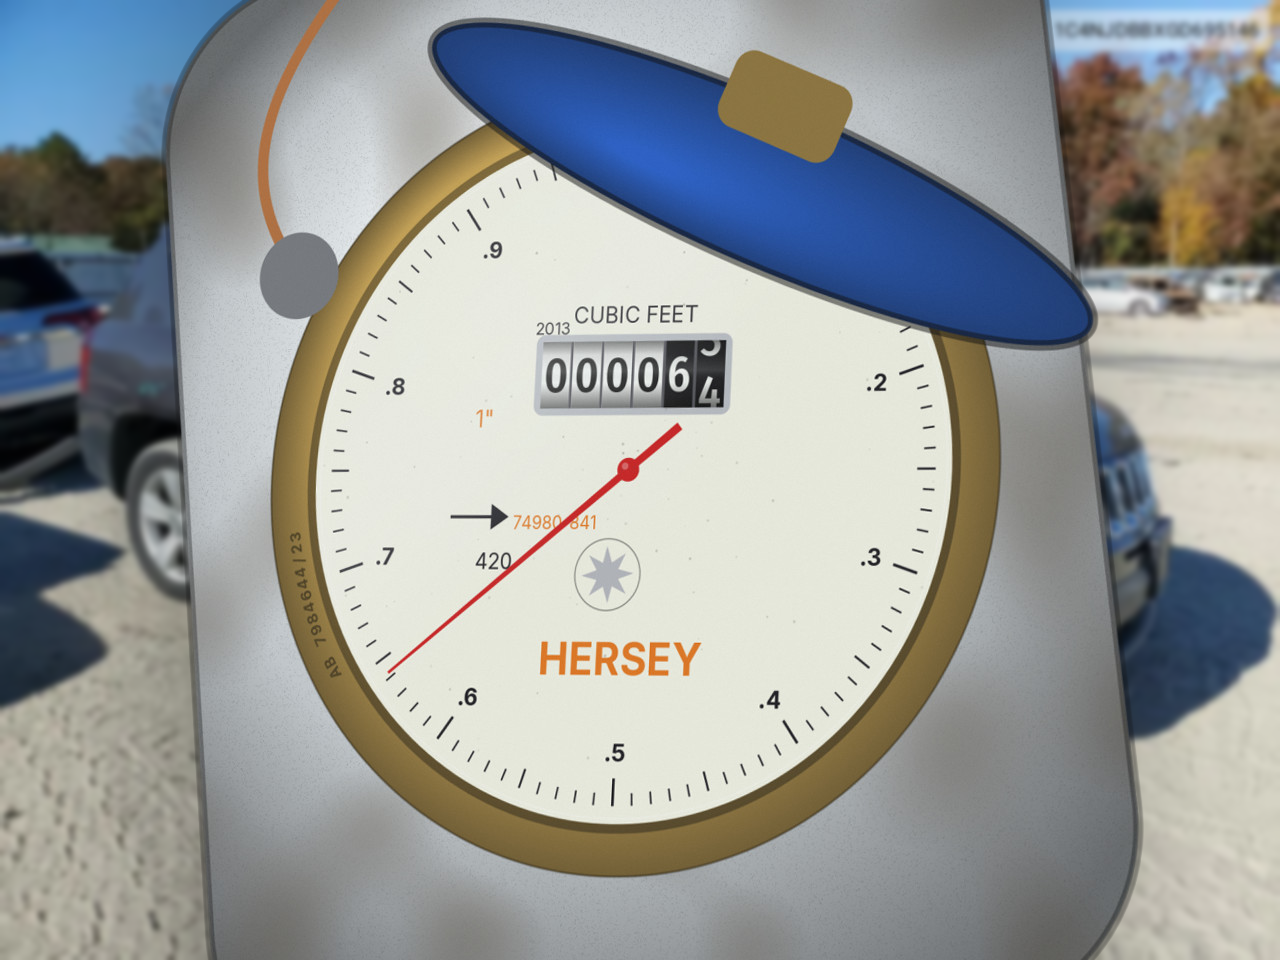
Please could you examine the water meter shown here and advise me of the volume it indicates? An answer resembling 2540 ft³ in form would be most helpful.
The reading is 63.64 ft³
